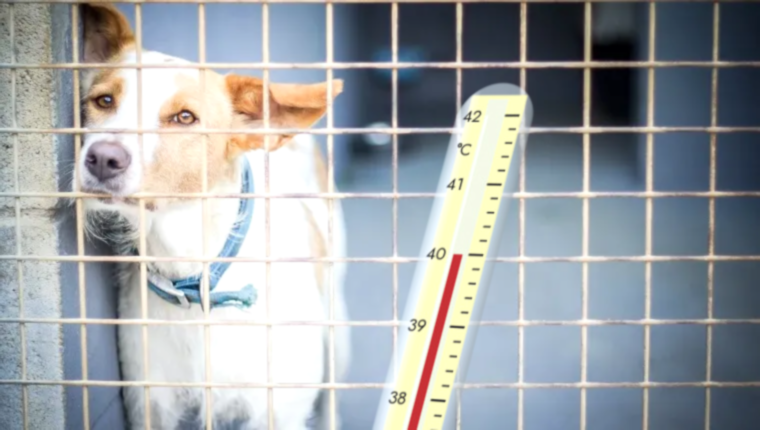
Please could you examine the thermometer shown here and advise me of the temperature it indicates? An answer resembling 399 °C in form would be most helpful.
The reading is 40 °C
